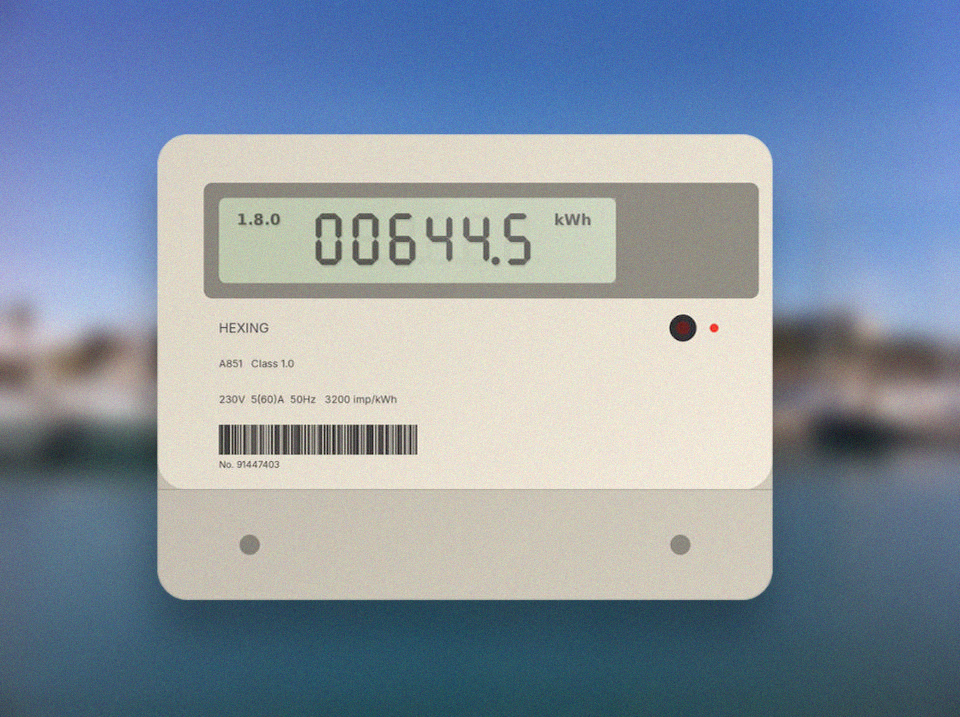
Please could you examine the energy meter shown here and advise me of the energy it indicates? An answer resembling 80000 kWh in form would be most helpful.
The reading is 644.5 kWh
